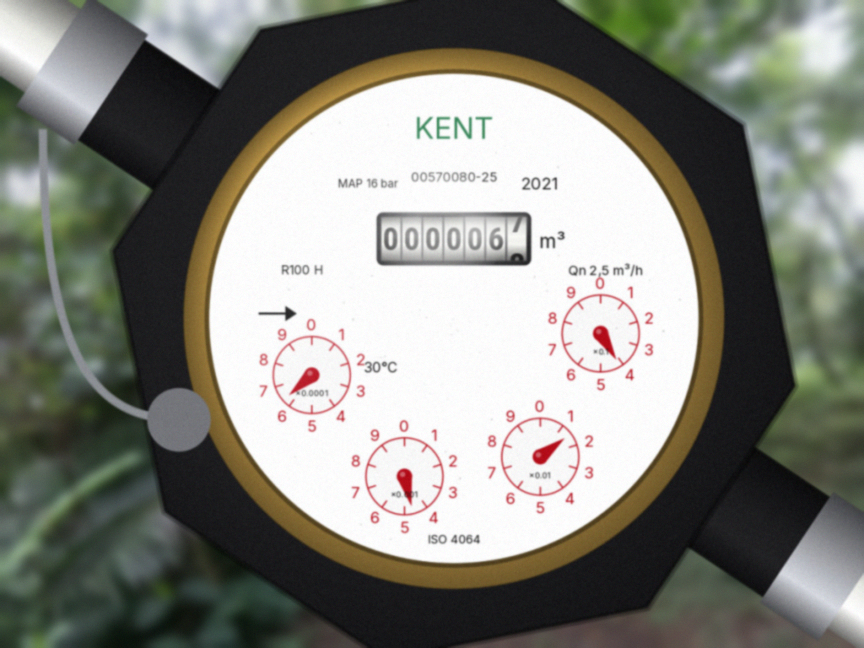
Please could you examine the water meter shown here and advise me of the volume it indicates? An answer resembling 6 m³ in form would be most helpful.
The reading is 67.4146 m³
